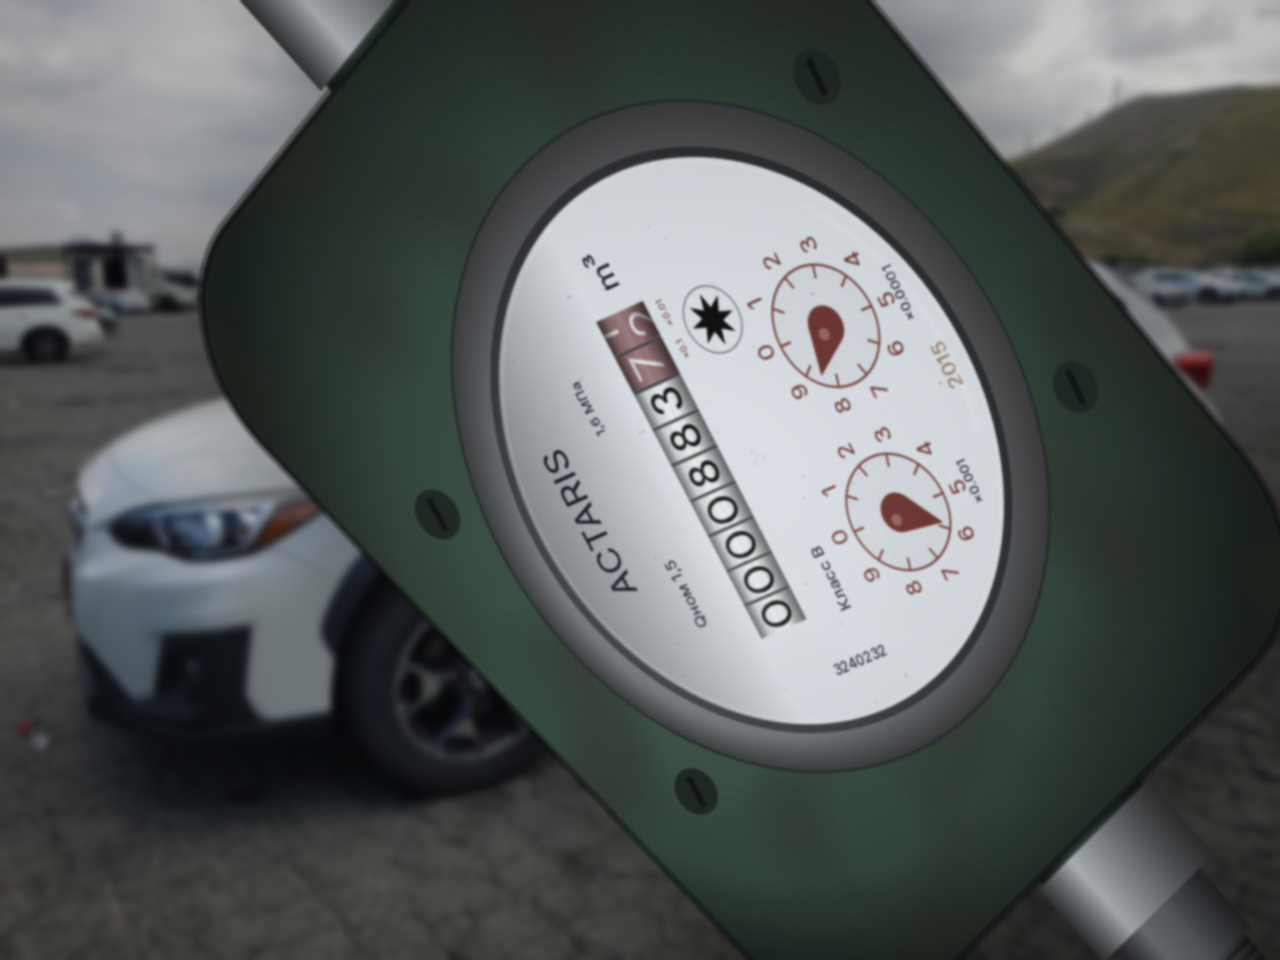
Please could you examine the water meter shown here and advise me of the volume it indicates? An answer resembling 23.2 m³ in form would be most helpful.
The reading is 883.7158 m³
